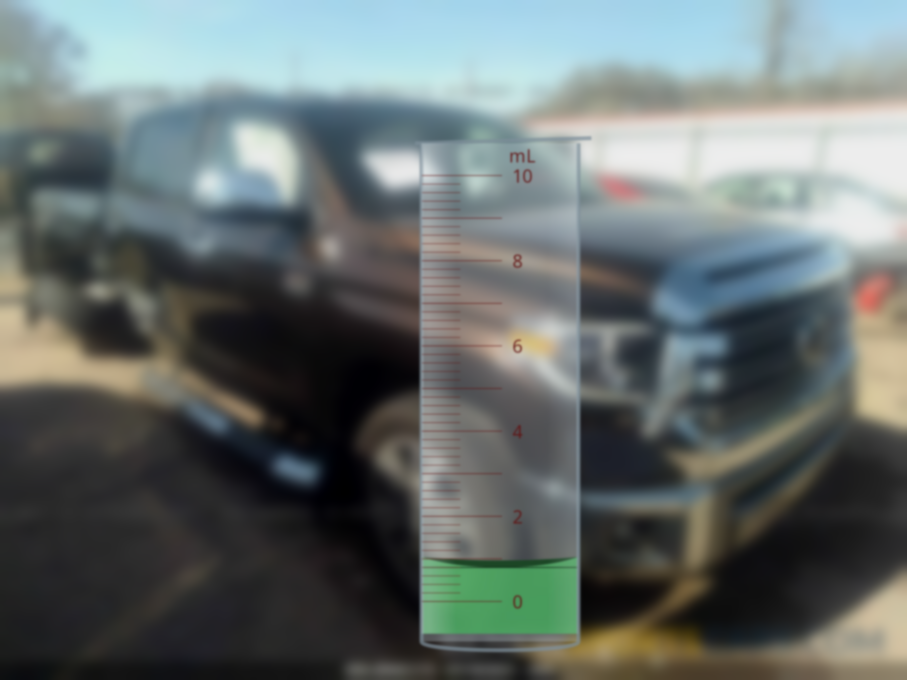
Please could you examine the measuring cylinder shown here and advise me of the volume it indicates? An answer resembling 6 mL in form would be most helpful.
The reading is 0.8 mL
